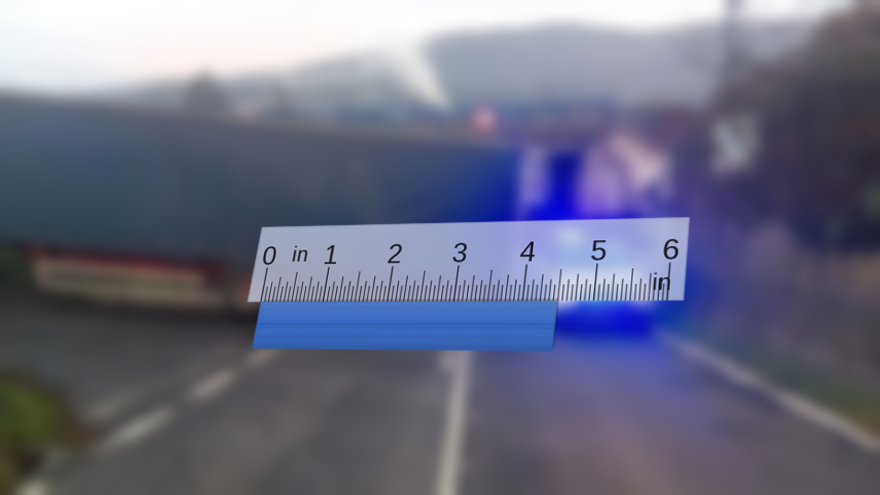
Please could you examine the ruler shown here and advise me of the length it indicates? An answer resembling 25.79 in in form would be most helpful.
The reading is 4.5 in
